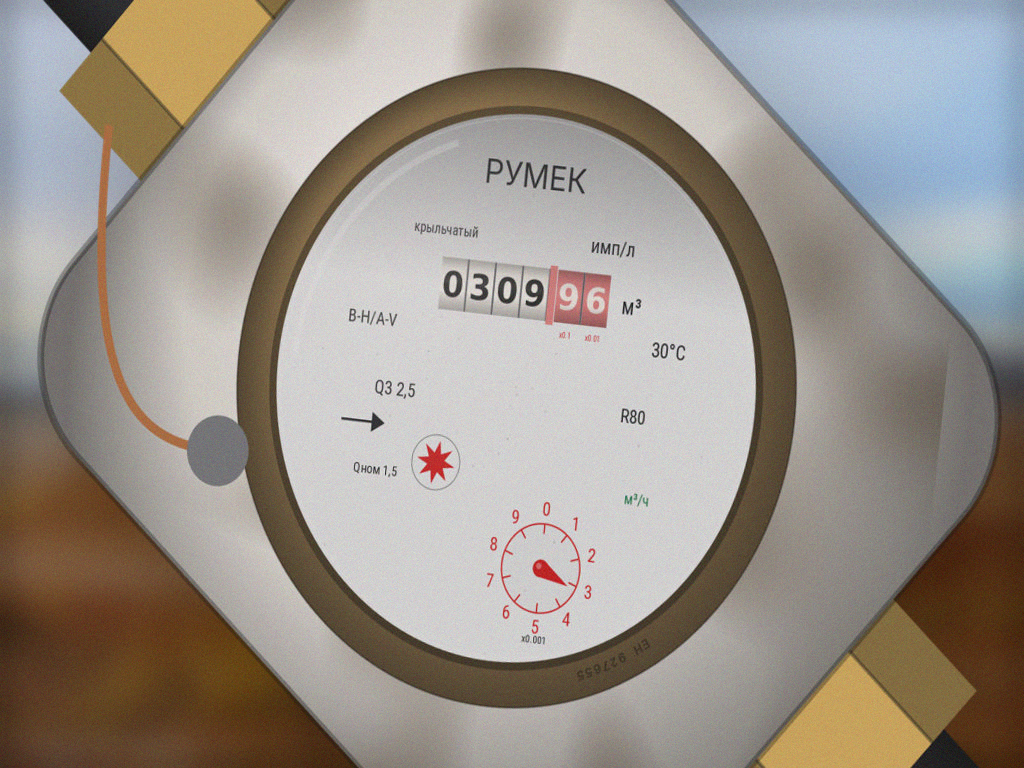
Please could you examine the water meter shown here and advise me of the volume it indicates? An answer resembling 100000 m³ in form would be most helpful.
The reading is 309.963 m³
